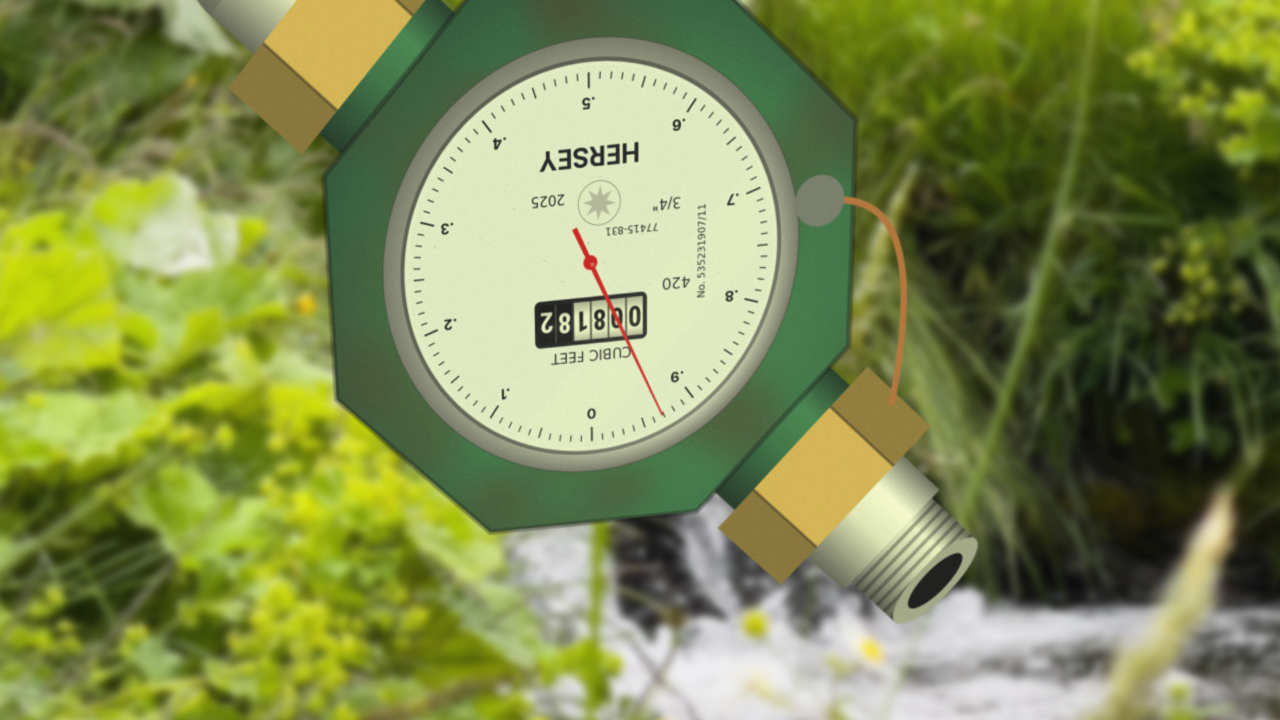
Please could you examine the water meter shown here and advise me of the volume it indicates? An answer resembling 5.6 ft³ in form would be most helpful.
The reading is 8181.93 ft³
